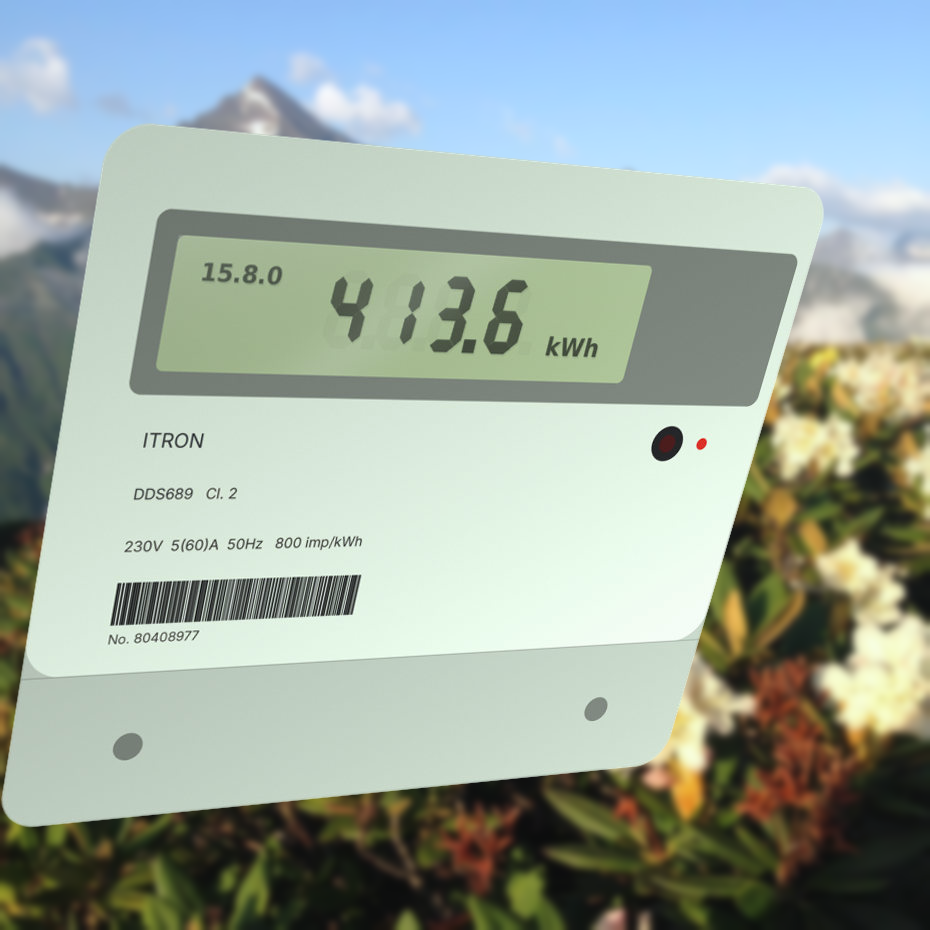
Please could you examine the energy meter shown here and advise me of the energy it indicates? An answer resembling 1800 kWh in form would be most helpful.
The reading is 413.6 kWh
